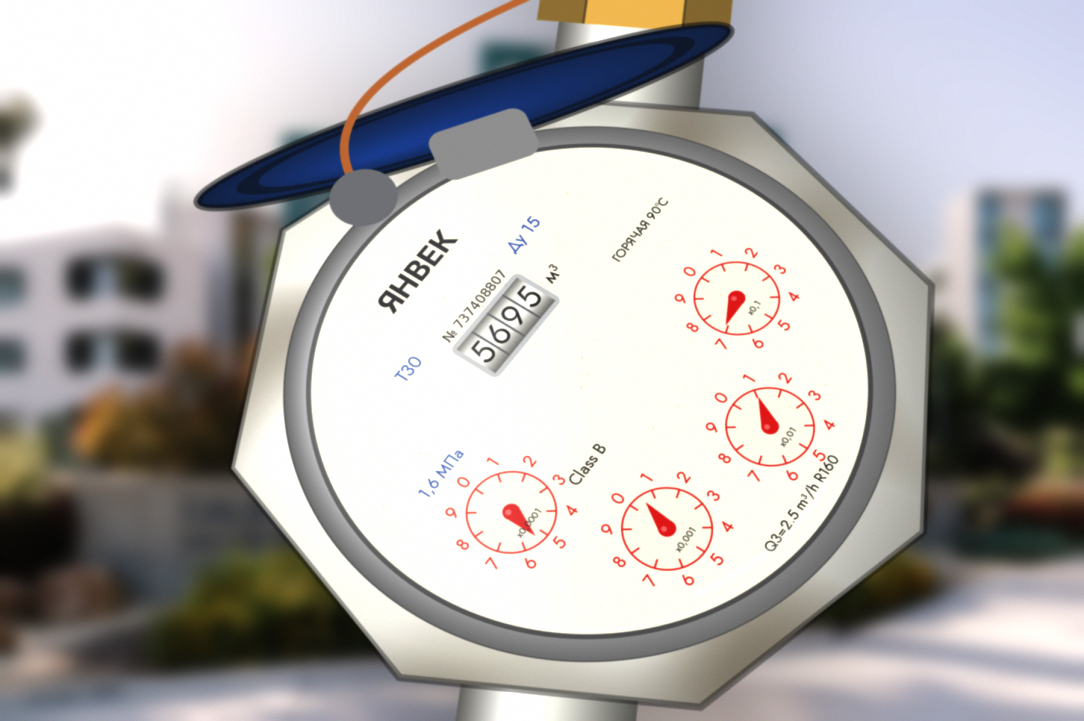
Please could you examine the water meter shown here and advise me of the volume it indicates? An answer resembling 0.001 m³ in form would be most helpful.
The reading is 5695.7105 m³
